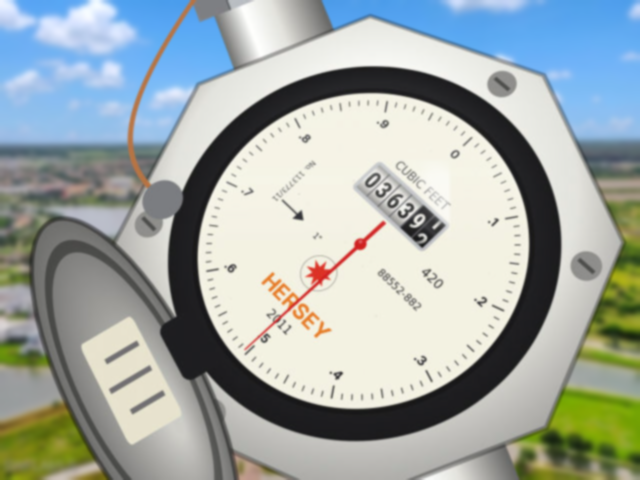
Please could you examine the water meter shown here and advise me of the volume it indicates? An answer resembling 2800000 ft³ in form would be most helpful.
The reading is 36391.50 ft³
